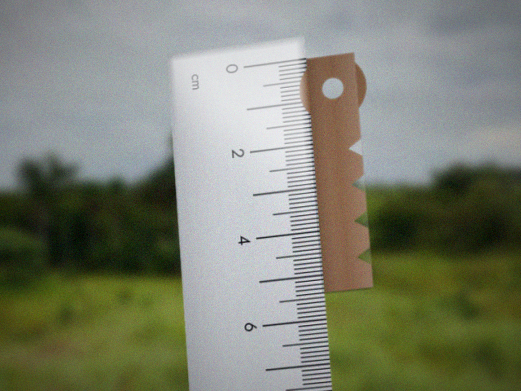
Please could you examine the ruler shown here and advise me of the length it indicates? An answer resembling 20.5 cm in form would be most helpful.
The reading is 5.4 cm
